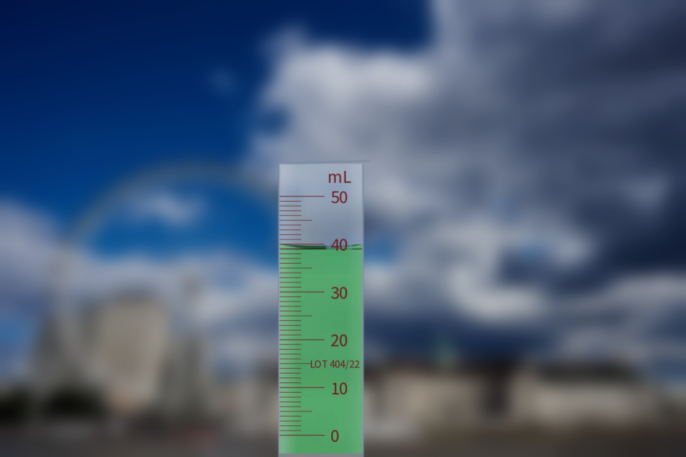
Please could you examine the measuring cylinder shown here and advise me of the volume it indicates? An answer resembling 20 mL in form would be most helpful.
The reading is 39 mL
